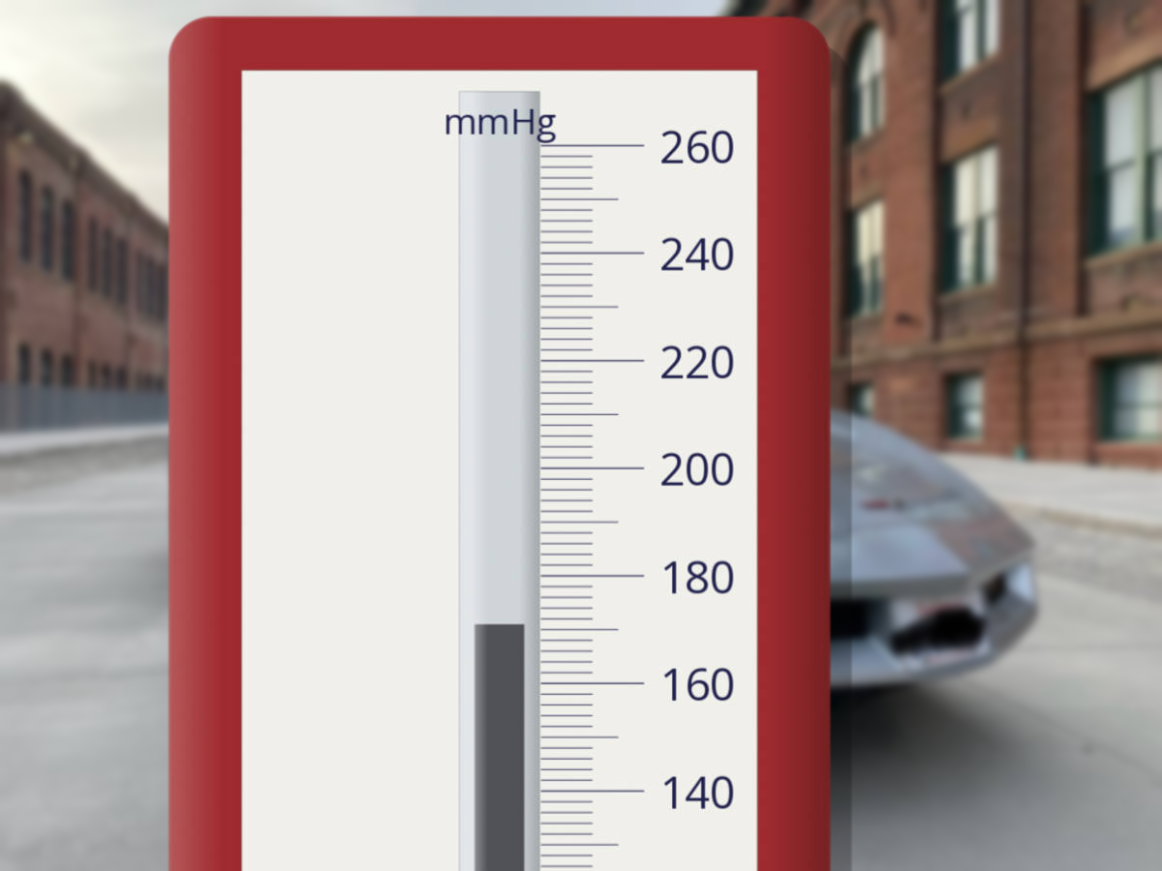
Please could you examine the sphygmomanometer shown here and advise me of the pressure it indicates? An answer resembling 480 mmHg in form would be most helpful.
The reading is 171 mmHg
